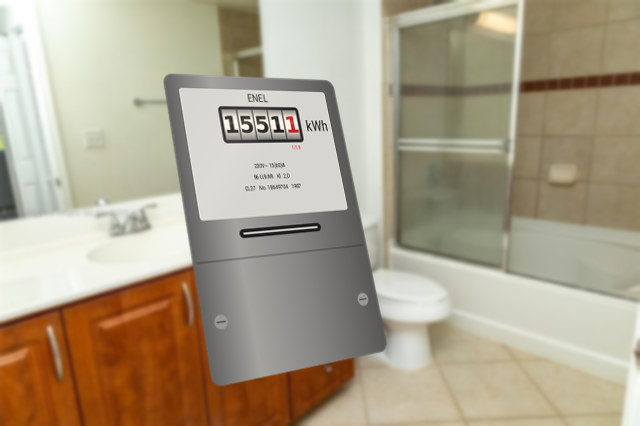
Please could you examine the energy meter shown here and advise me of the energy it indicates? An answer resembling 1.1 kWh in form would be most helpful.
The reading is 1551.1 kWh
